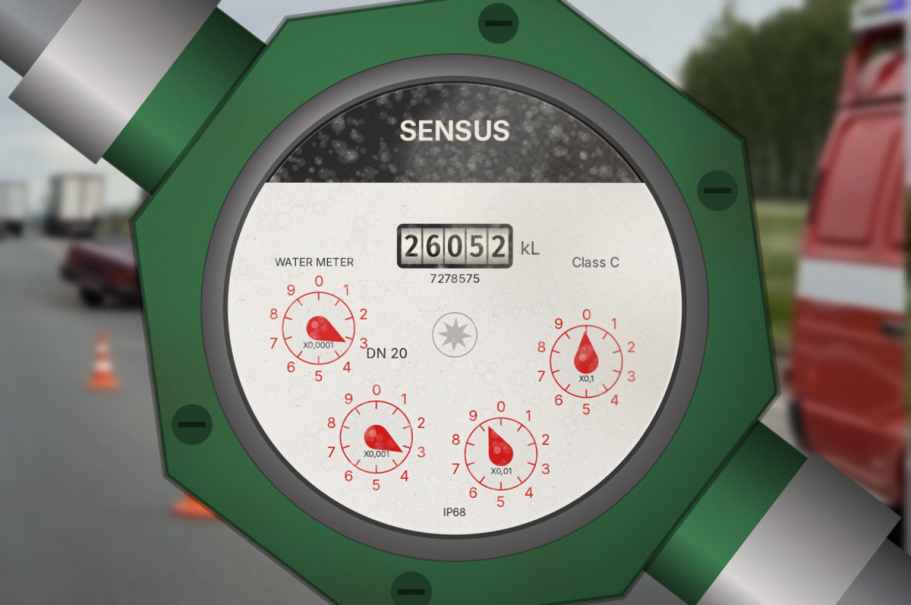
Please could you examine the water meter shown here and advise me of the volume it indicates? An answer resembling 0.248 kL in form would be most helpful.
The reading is 26051.9933 kL
